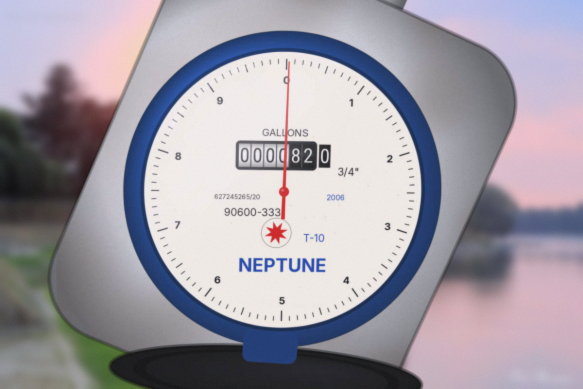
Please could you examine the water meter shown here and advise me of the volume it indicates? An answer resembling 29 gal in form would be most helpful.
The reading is 820.0 gal
